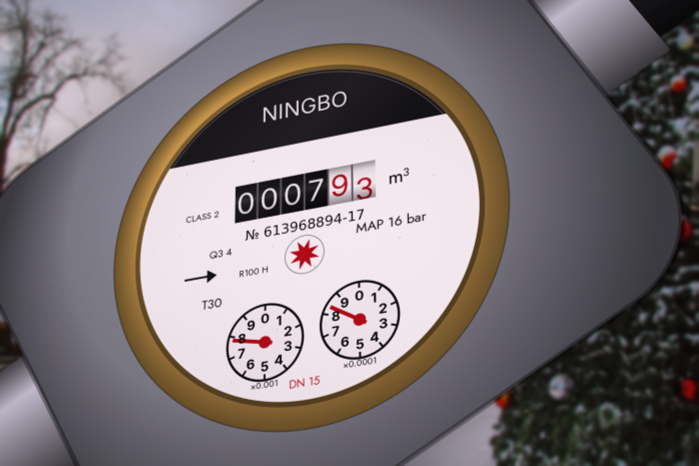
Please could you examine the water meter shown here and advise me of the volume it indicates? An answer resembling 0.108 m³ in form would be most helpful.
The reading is 7.9278 m³
